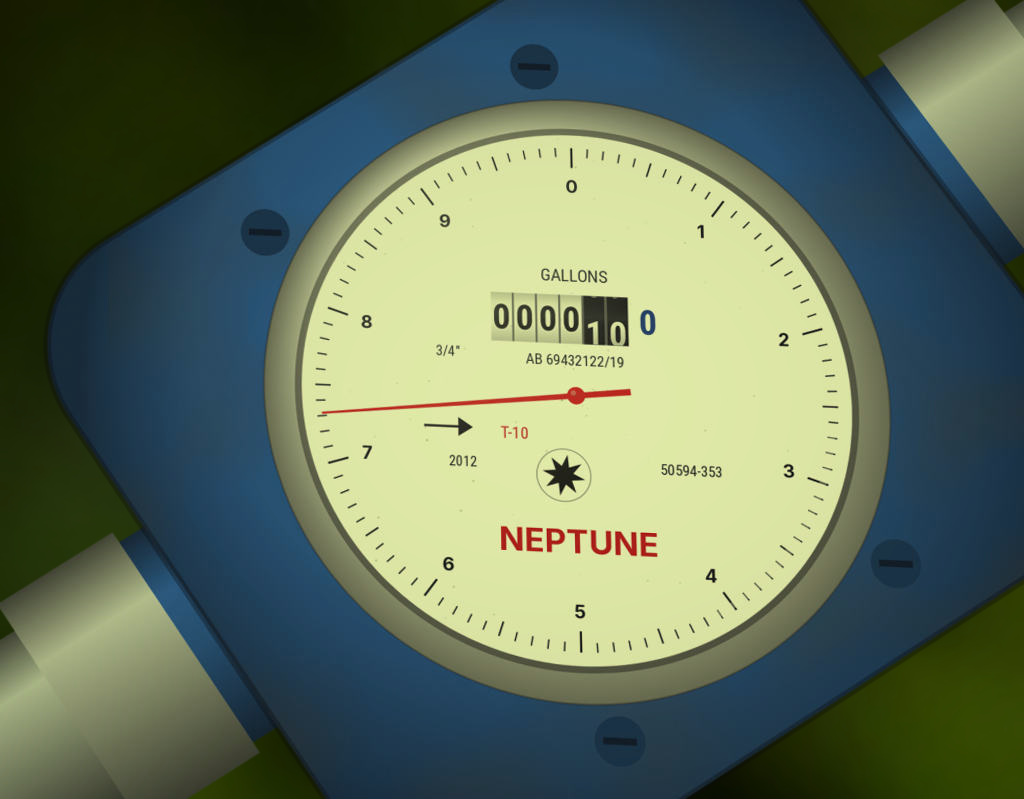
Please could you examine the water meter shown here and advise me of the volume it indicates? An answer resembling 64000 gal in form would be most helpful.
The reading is 97.3 gal
